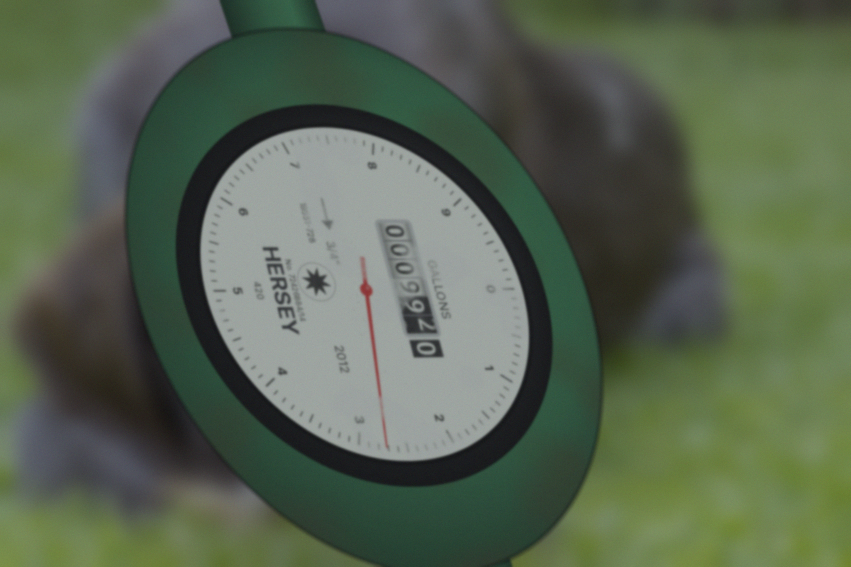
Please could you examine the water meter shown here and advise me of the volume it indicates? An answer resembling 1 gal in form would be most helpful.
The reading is 9922.7 gal
